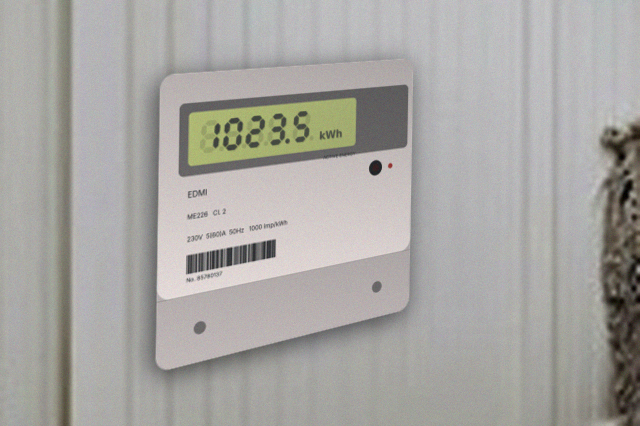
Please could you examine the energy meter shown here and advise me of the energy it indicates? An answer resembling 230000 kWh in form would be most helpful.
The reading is 1023.5 kWh
